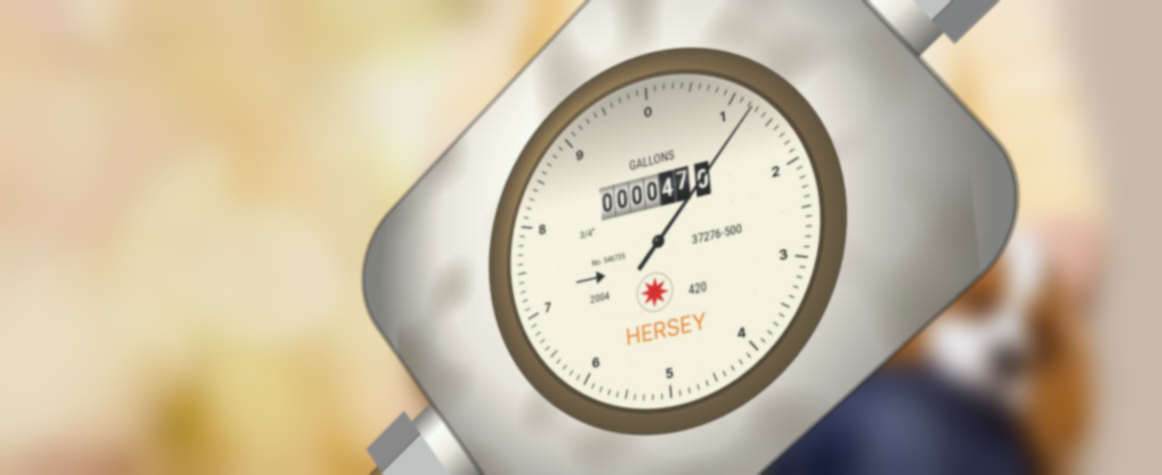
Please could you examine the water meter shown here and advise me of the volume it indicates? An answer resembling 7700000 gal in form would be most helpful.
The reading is 471.2 gal
